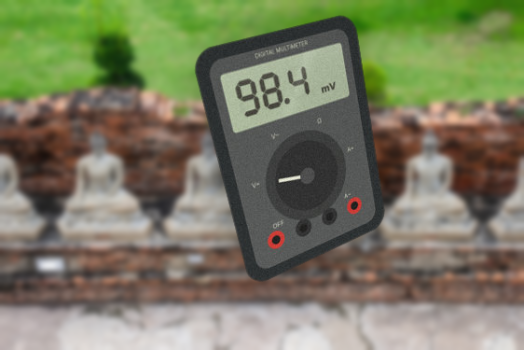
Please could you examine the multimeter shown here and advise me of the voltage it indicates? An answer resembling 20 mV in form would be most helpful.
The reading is 98.4 mV
